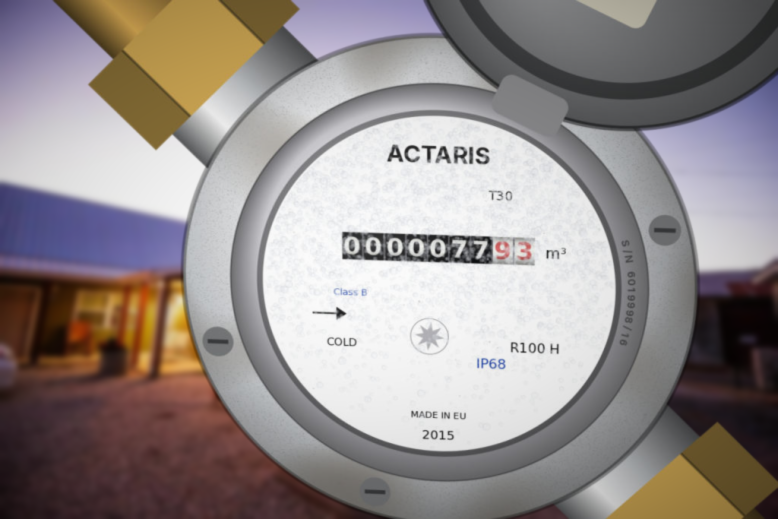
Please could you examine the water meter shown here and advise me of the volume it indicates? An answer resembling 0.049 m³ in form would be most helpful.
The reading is 77.93 m³
